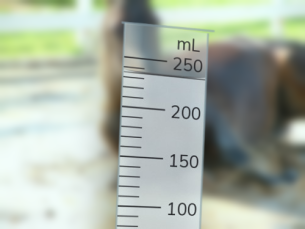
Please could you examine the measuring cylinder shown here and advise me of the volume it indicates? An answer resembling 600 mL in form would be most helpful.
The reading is 235 mL
